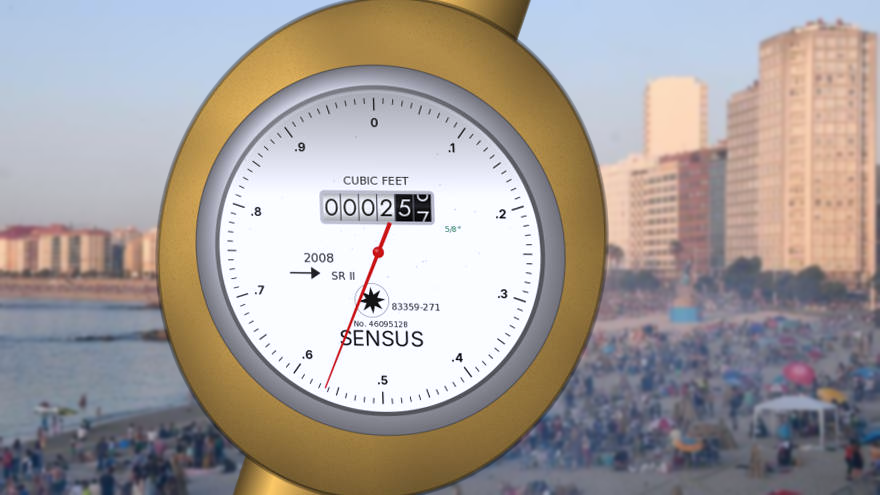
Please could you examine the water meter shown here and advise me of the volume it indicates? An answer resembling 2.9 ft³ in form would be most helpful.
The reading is 256.56 ft³
